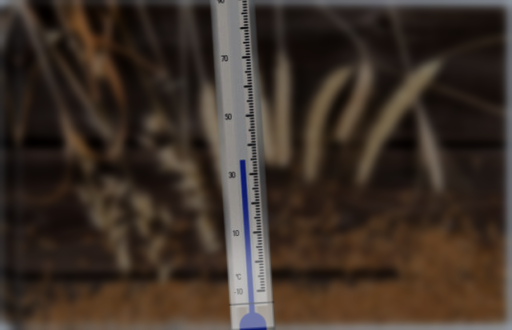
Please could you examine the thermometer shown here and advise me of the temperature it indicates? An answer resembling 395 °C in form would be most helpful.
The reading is 35 °C
